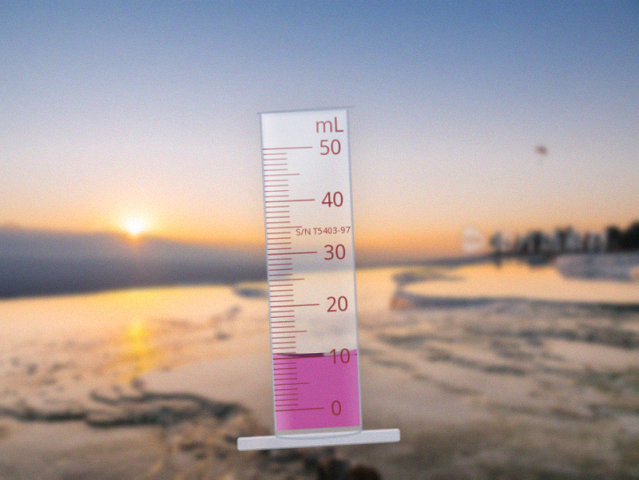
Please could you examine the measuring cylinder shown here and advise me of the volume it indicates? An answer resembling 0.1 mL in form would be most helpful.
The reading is 10 mL
